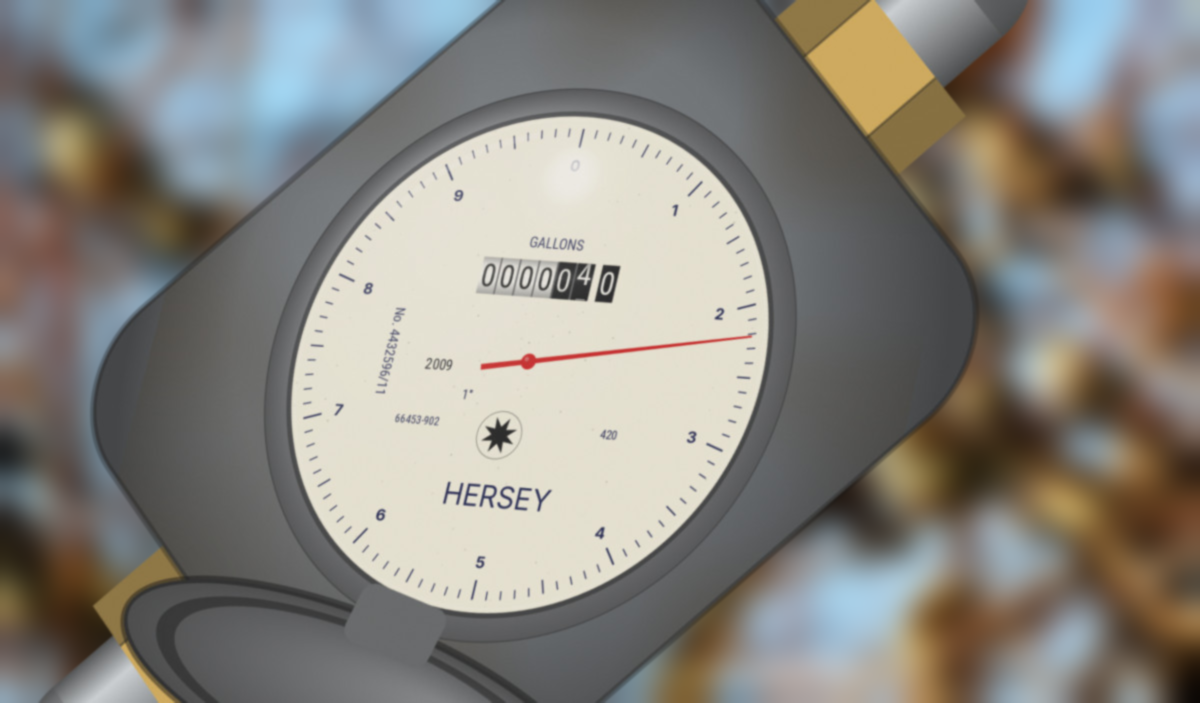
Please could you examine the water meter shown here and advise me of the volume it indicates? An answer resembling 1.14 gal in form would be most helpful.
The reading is 42.2 gal
